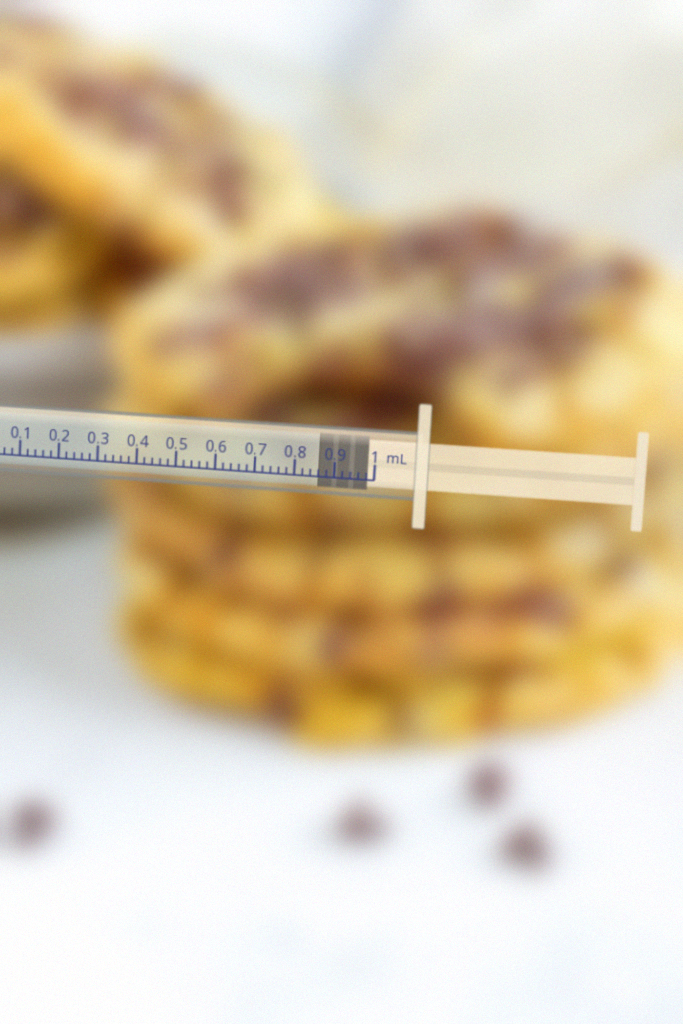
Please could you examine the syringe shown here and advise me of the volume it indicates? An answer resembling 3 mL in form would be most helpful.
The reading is 0.86 mL
